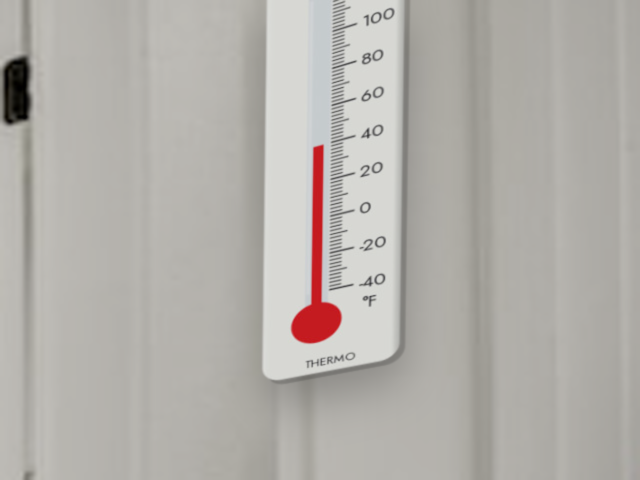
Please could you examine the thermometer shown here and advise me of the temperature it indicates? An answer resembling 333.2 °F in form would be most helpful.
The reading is 40 °F
